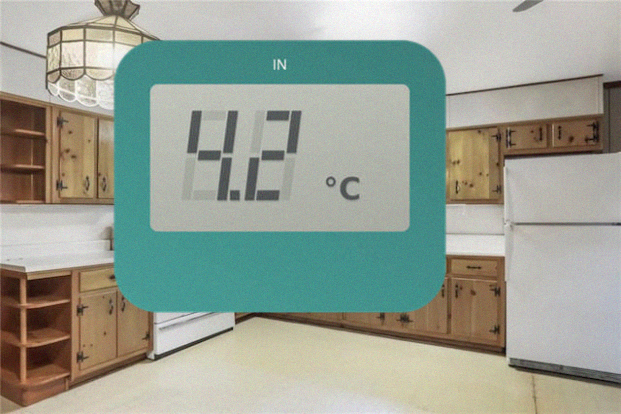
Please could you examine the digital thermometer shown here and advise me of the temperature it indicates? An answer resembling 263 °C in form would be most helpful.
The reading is 4.2 °C
